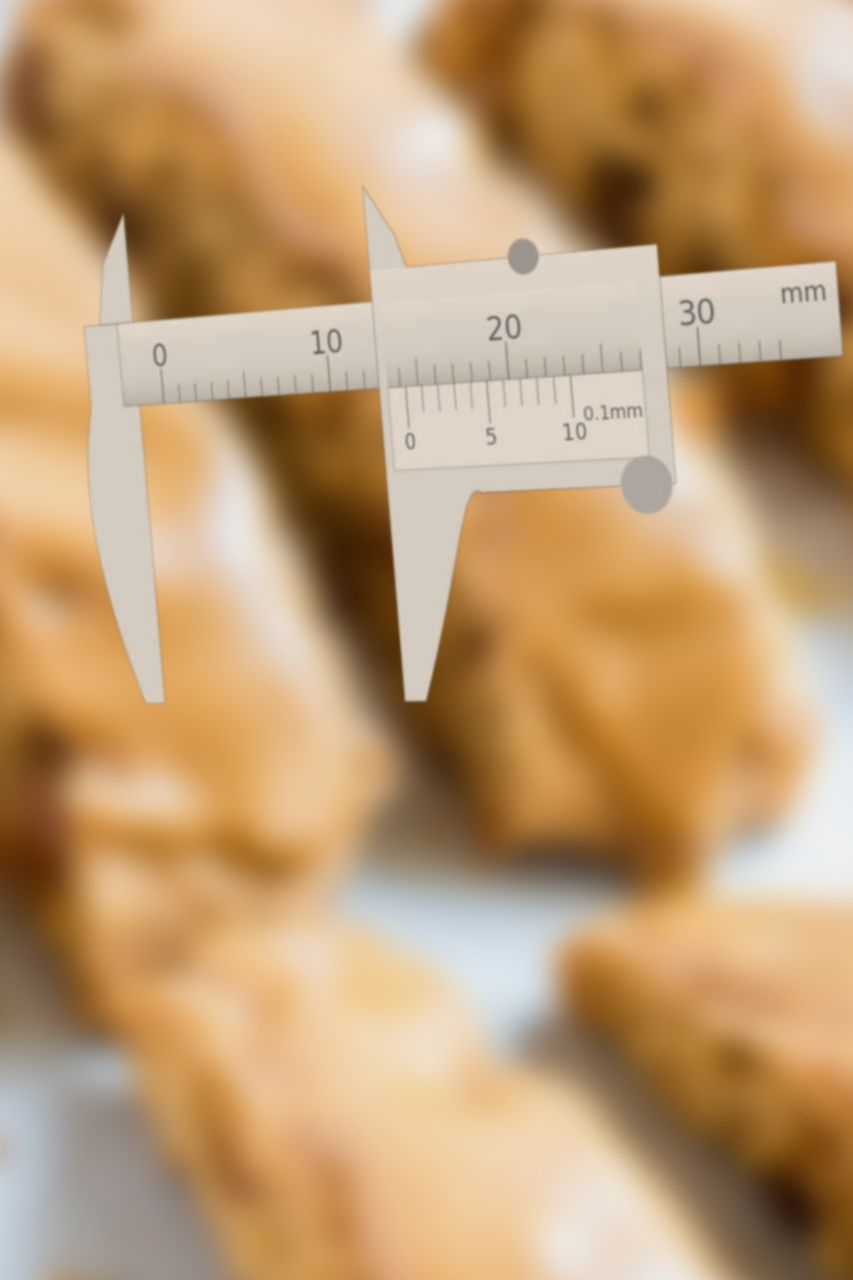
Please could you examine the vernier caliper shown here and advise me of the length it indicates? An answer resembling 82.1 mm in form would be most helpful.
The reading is 14.3 mm
